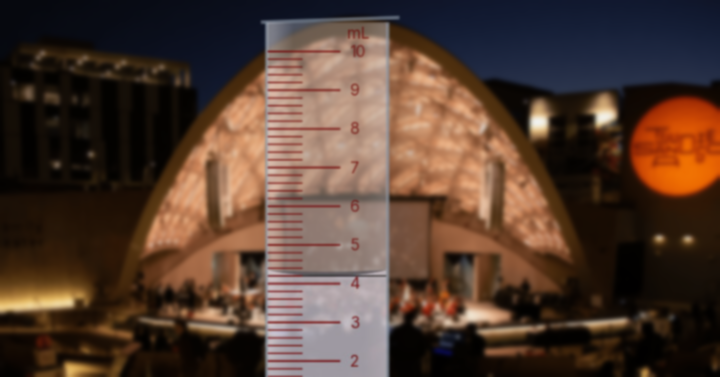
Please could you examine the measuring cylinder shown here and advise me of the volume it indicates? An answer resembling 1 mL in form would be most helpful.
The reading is 4.2 mL
